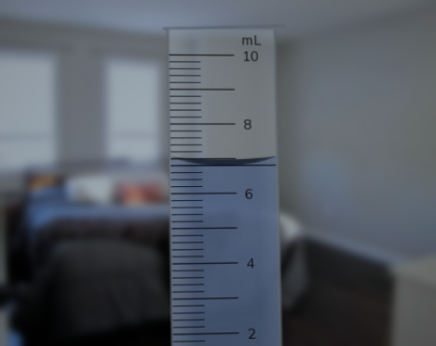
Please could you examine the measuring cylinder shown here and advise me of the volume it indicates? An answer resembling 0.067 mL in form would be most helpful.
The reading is 6.8 mL
